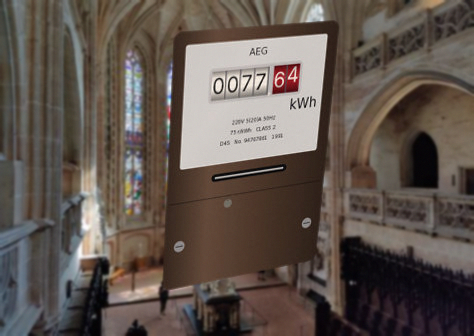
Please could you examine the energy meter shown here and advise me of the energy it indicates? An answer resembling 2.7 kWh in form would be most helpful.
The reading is 77.64 kWh
